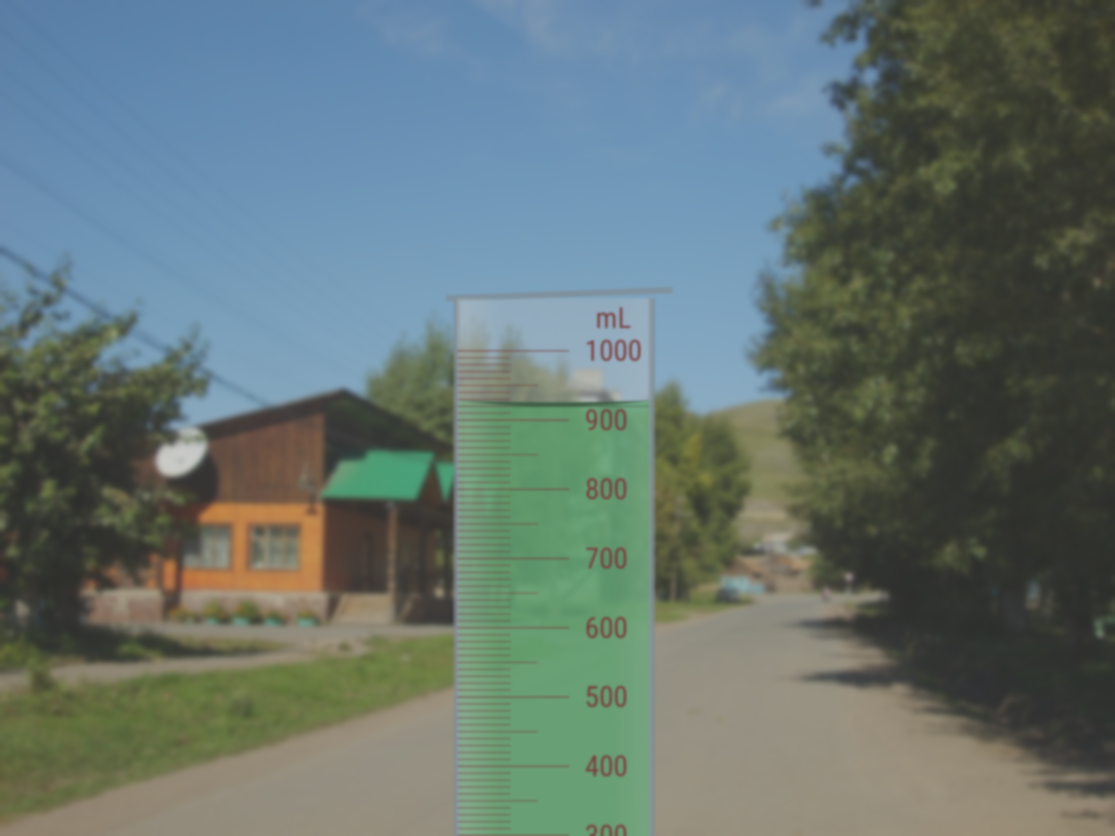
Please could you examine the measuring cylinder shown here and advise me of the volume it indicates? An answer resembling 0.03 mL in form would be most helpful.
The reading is 920 mL
